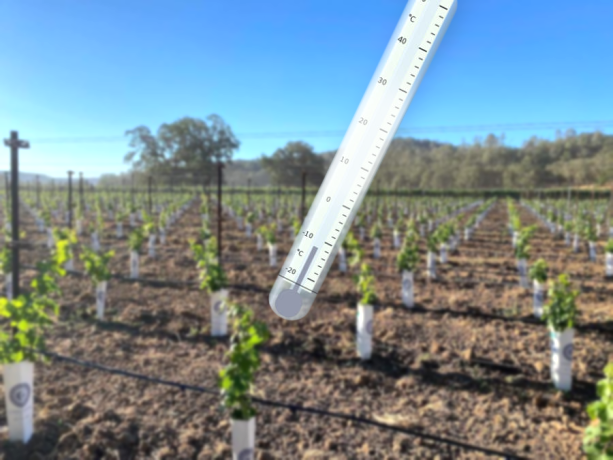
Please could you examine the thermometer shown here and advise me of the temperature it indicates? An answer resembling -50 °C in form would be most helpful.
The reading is -12 °C
